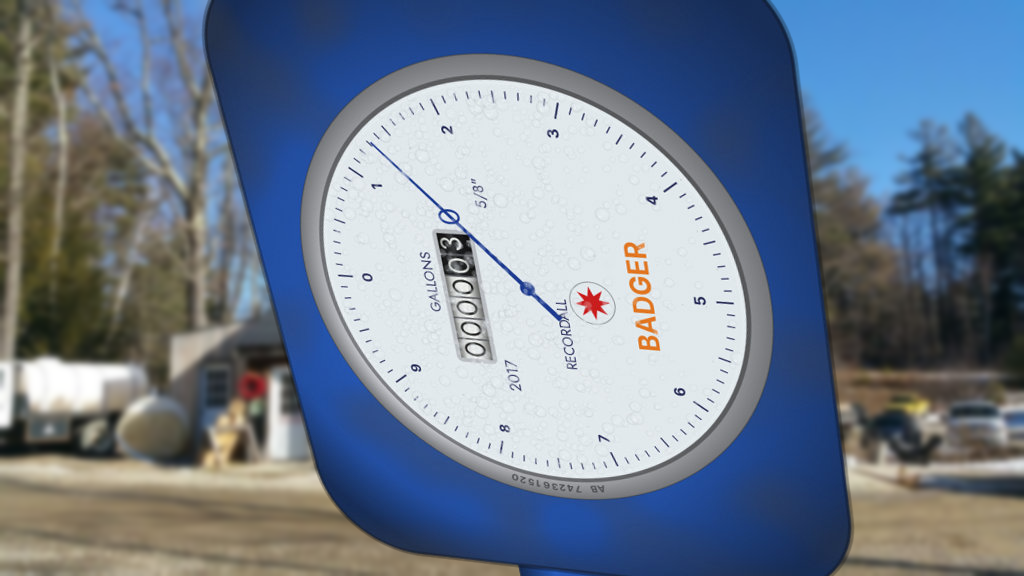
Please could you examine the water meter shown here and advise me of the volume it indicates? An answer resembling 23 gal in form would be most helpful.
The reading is 31.3 gal
